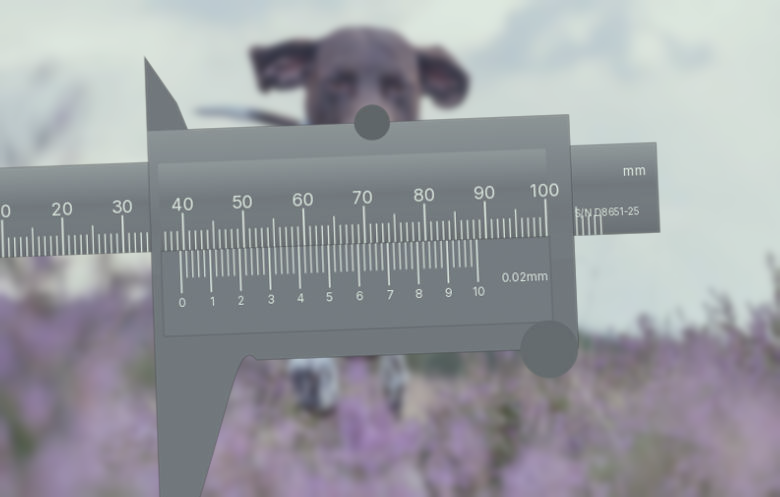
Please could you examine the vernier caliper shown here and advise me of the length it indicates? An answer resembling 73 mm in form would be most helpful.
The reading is 39.4 mm
